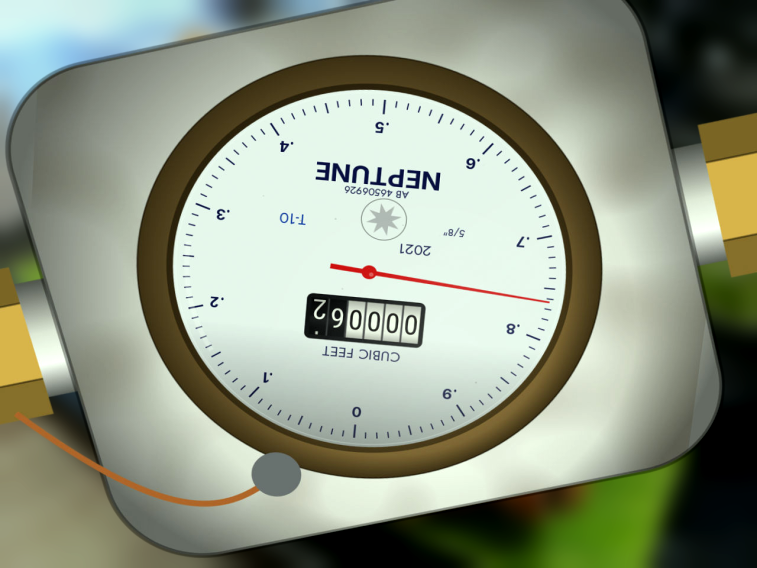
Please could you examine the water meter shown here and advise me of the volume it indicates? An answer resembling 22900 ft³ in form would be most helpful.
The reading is 61.76 ft³
